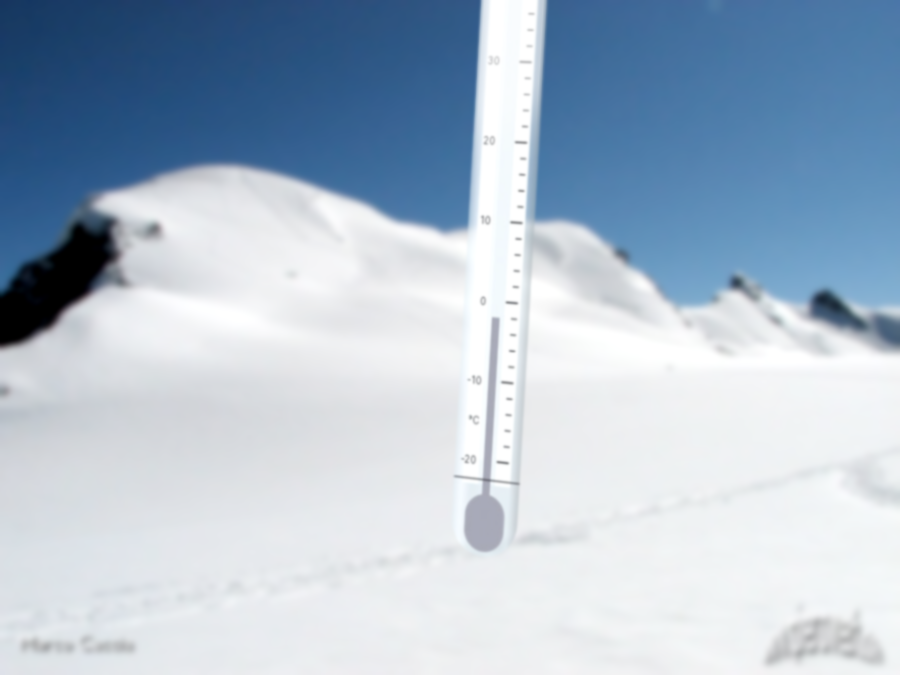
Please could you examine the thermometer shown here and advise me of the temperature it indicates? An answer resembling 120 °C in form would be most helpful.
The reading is -2 °C
